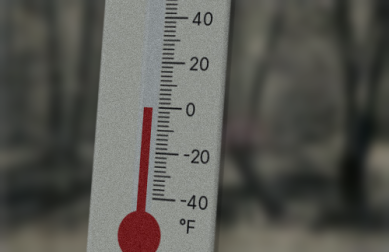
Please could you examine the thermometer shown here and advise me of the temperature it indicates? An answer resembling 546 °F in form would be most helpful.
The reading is 0 °F
